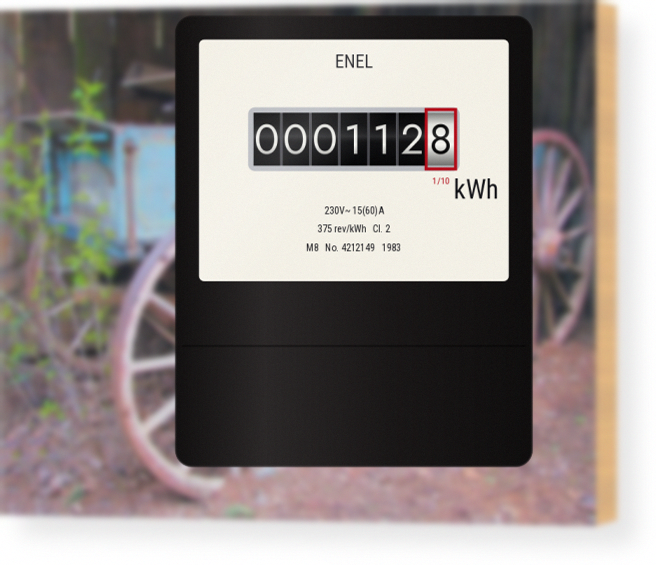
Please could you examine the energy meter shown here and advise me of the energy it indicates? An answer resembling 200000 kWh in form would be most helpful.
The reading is 112.8 kWh
